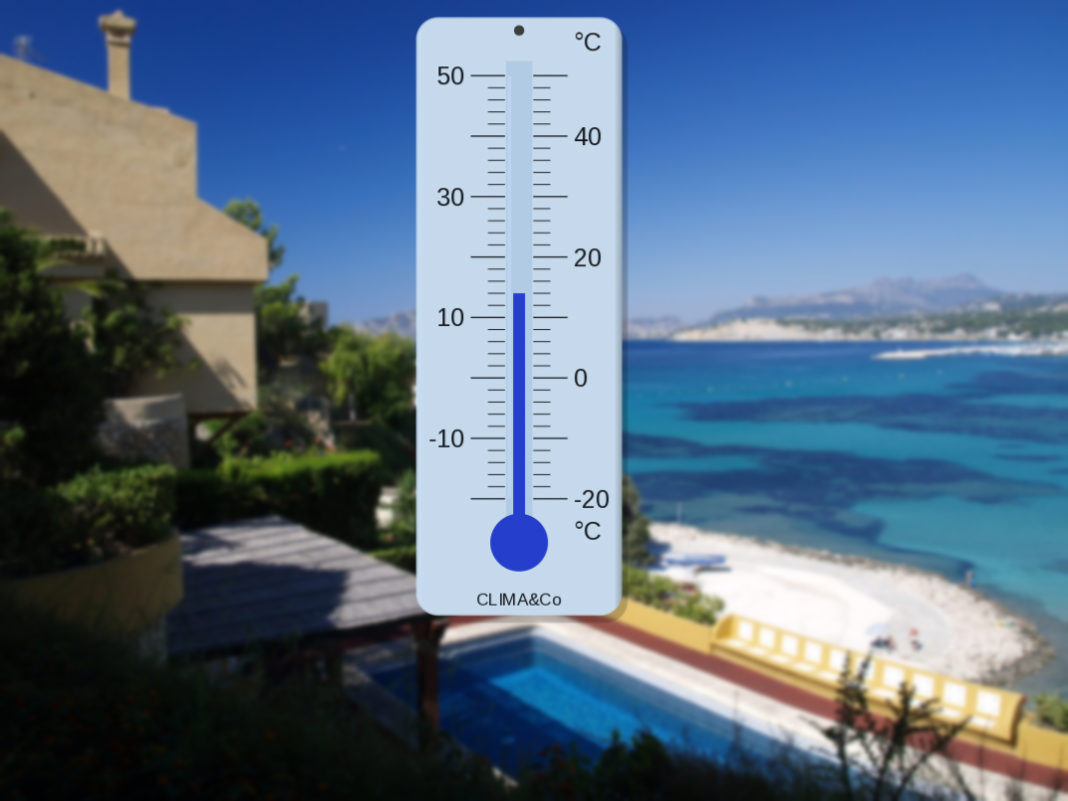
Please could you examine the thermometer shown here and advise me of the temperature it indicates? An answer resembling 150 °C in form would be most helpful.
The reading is 14 °C
